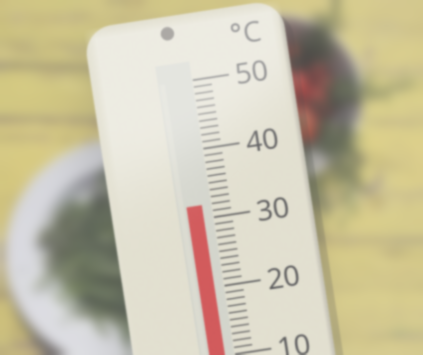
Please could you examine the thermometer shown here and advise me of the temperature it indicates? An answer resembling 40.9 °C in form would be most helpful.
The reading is 32 °C
